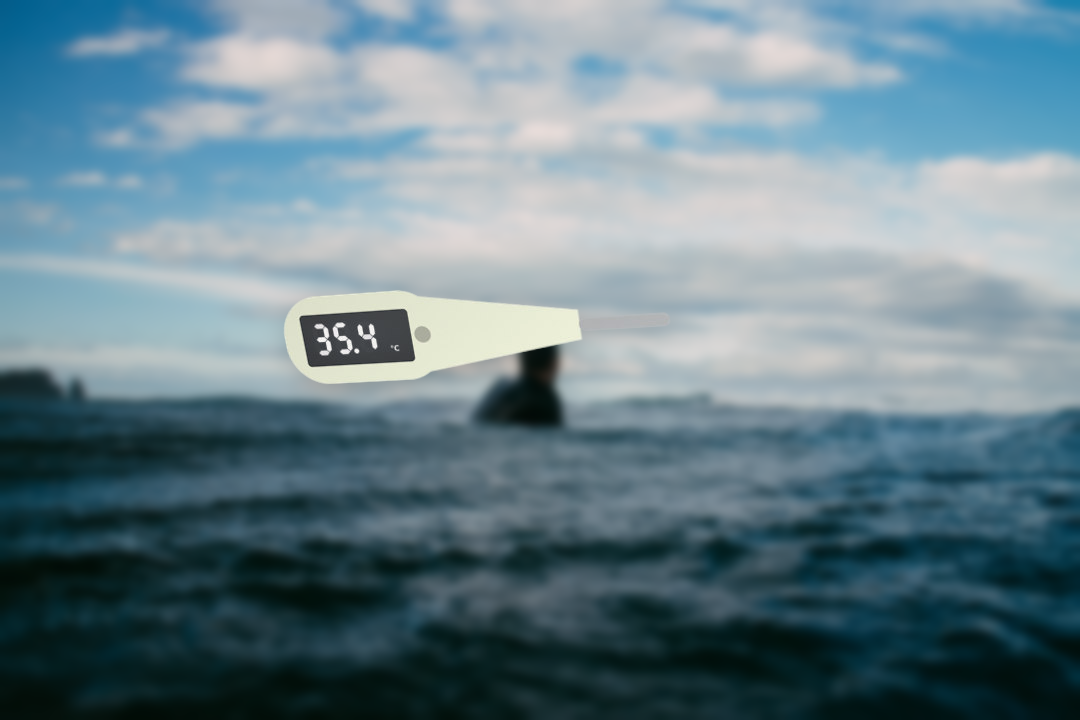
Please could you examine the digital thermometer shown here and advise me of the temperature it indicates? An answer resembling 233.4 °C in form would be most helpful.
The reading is 35.4 °C
